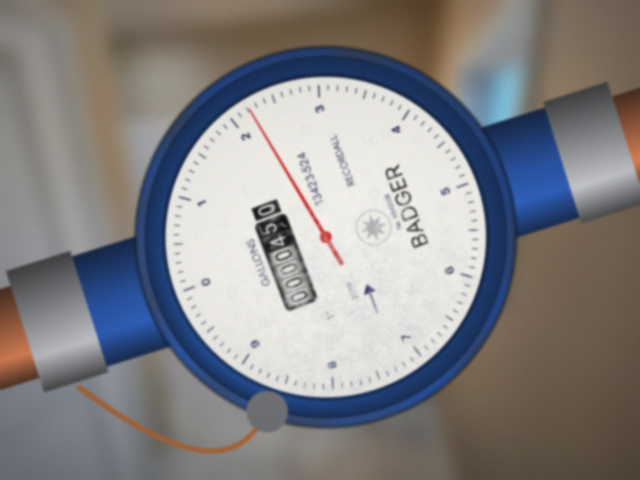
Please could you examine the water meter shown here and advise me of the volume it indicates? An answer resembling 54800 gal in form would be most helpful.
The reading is 452.2 gal
